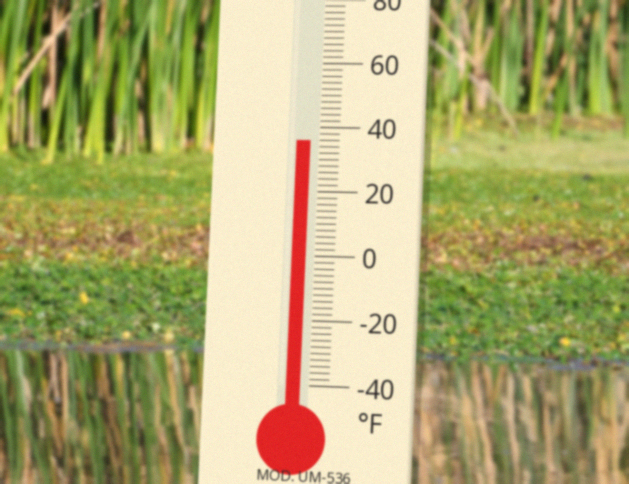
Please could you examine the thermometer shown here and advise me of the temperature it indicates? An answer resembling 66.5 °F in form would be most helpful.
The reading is 36 °F
